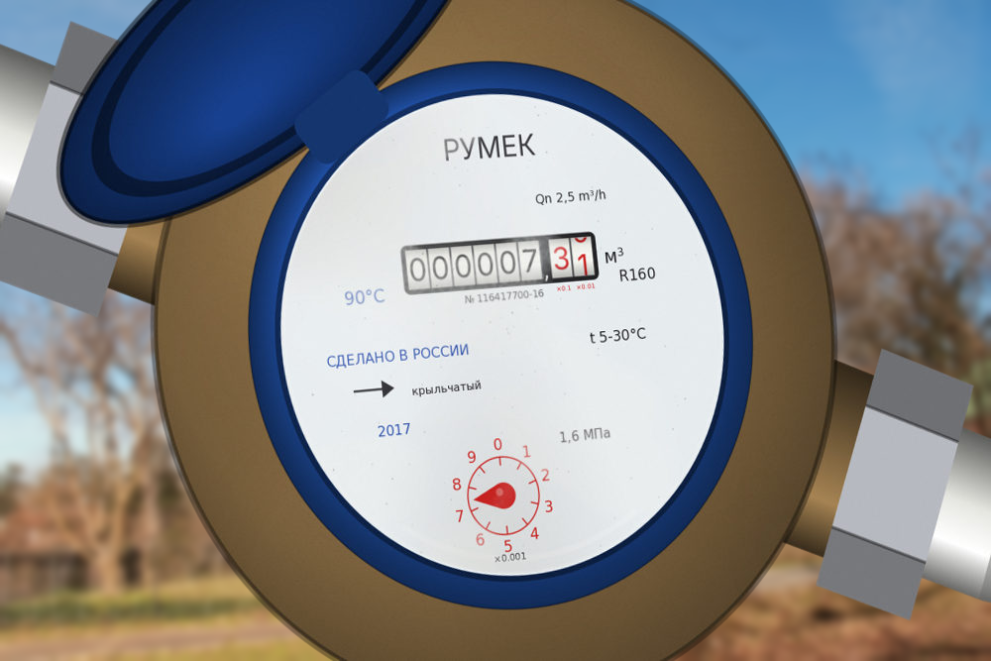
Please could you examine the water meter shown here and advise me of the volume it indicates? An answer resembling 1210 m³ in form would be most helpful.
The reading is 7.307 m³
